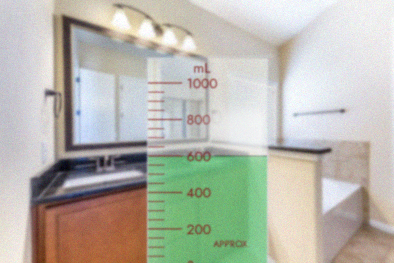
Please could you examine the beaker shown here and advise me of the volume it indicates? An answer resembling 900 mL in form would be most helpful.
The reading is 600 mL
